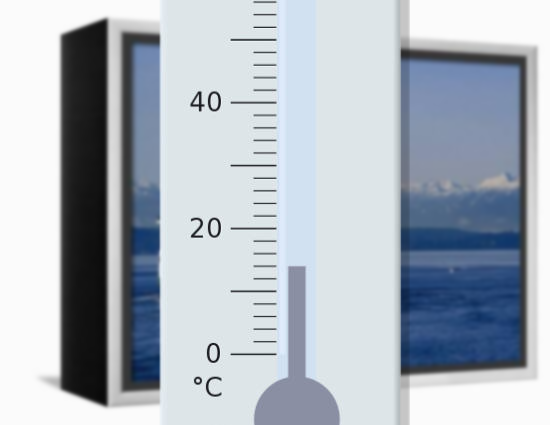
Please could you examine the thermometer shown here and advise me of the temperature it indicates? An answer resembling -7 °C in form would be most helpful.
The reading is 14 °C
